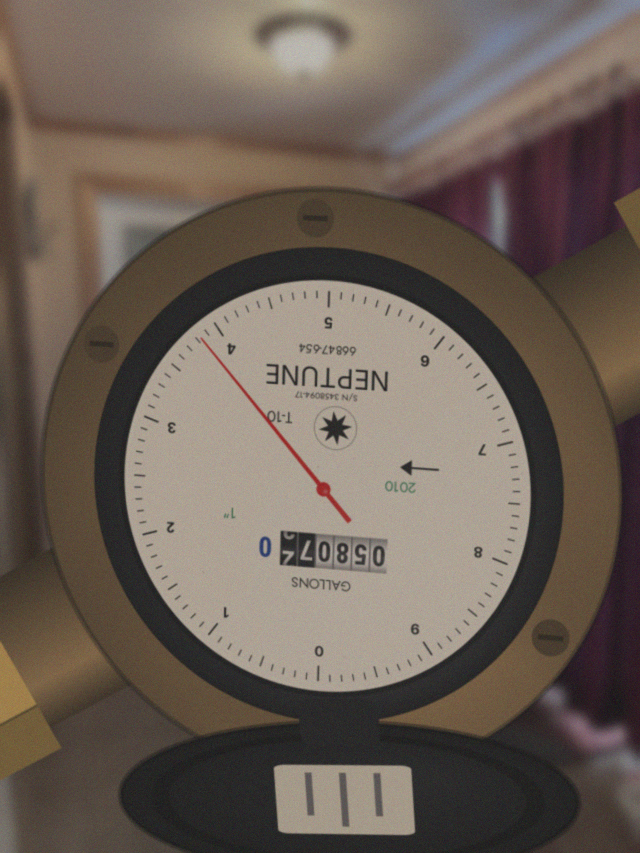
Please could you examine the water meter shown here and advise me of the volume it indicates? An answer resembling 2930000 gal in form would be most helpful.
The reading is 580723.8 gal
